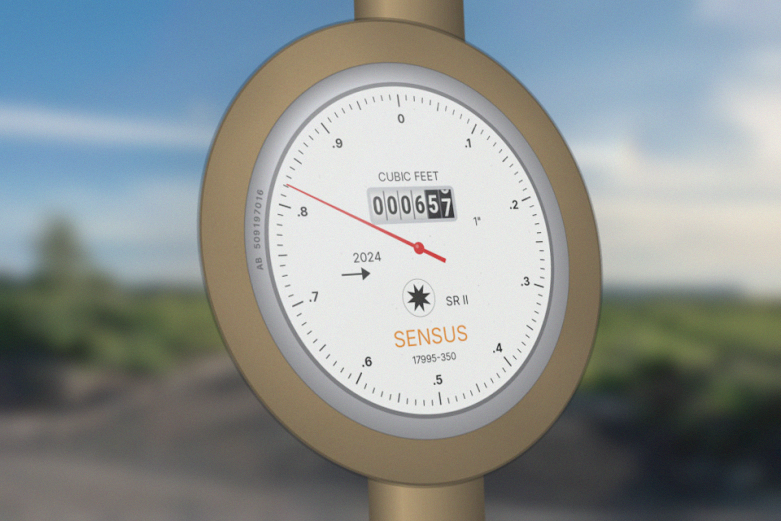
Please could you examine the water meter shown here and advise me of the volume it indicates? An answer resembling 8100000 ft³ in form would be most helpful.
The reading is 656.82 ft³
